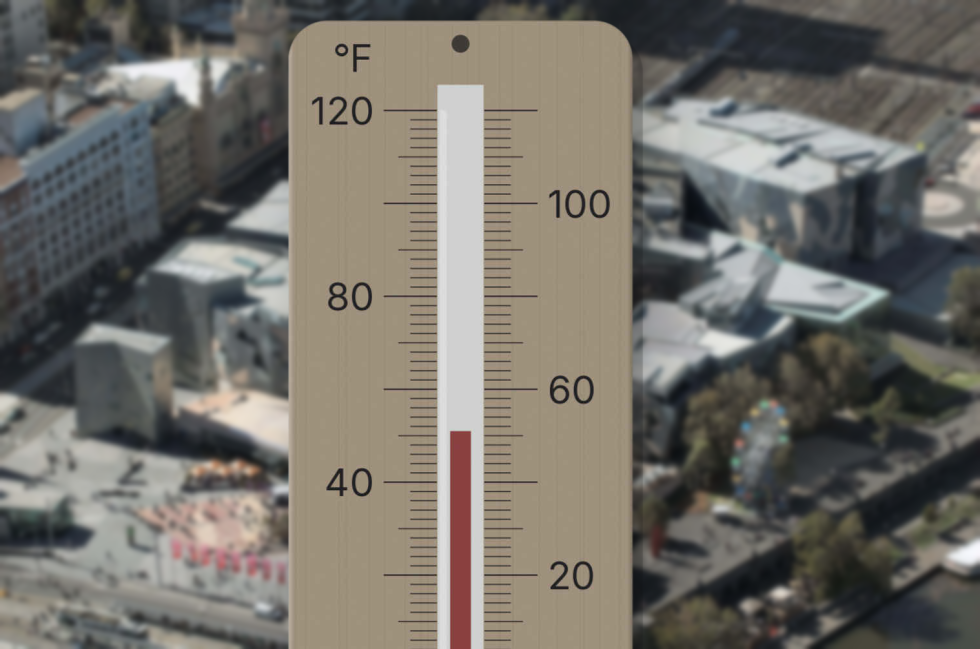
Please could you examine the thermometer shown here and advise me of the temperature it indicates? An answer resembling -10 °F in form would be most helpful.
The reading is 51 °F
